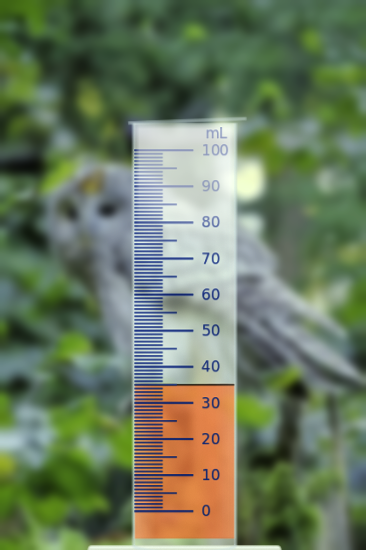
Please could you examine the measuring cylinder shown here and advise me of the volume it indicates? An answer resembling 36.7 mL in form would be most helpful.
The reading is 35 mL
